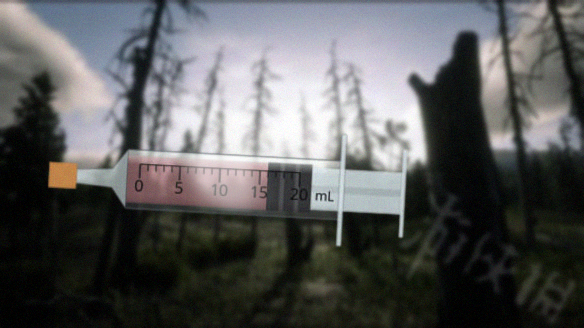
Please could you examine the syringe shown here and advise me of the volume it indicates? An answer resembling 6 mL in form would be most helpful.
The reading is 16 mL
